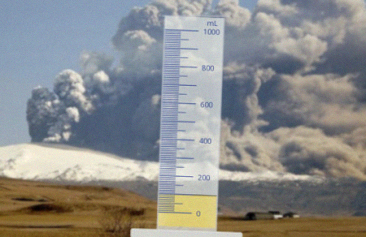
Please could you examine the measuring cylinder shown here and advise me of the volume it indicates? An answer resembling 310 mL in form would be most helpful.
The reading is 100 mL
